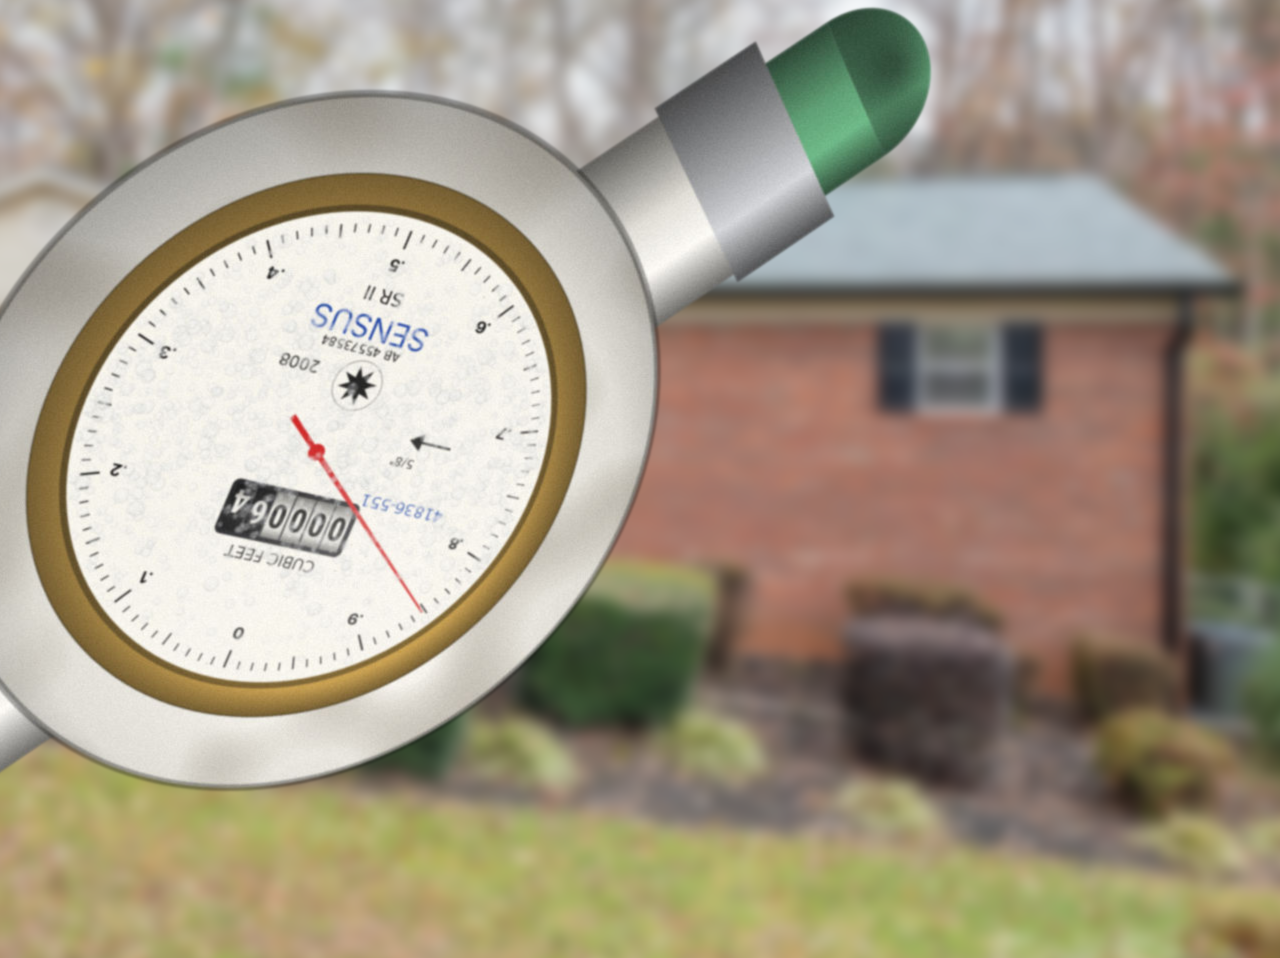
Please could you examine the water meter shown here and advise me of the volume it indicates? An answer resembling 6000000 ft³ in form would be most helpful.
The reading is 63.85 ft³
